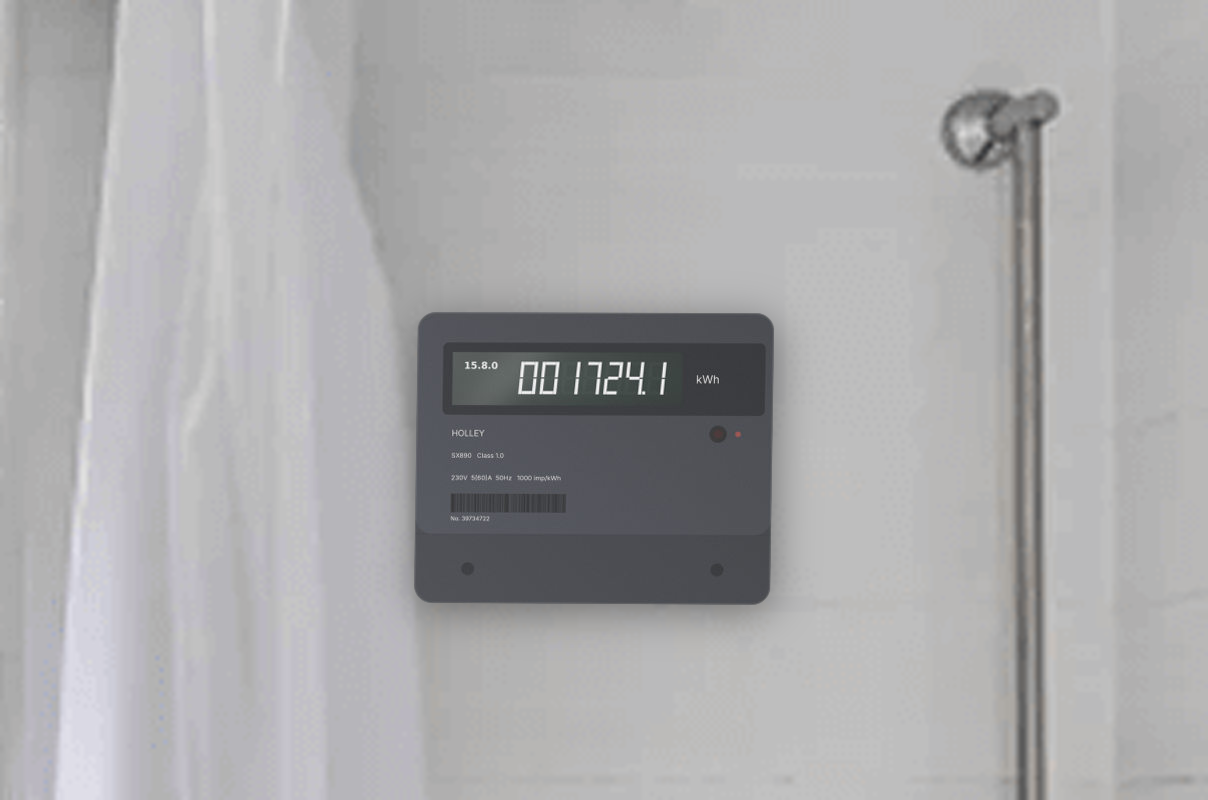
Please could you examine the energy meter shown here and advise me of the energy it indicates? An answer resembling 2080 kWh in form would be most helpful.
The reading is 1724.1 kWh
